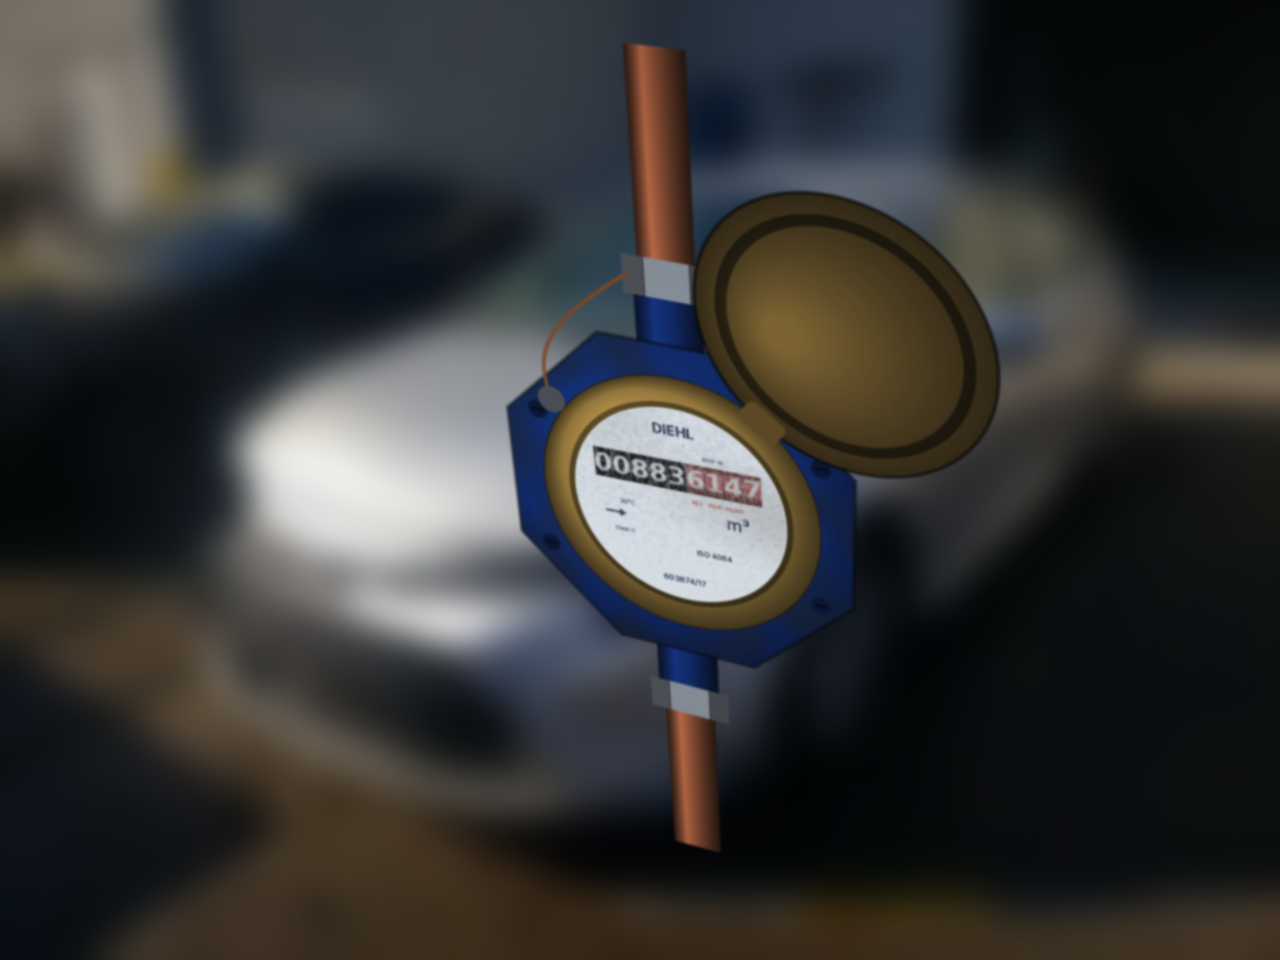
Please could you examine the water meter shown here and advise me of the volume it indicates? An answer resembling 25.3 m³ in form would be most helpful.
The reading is 883.6147 m³
